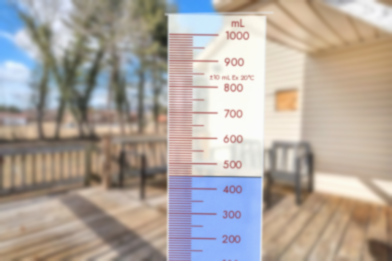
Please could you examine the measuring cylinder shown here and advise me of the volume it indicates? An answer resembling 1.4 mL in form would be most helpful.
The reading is 450 mL
